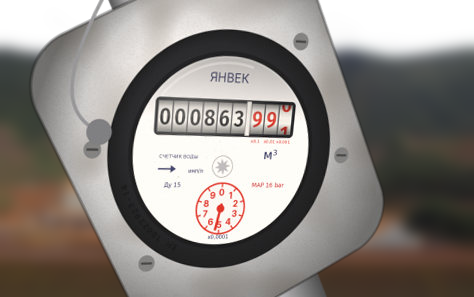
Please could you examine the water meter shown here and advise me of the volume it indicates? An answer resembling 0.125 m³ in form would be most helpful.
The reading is 863.9905 m³
